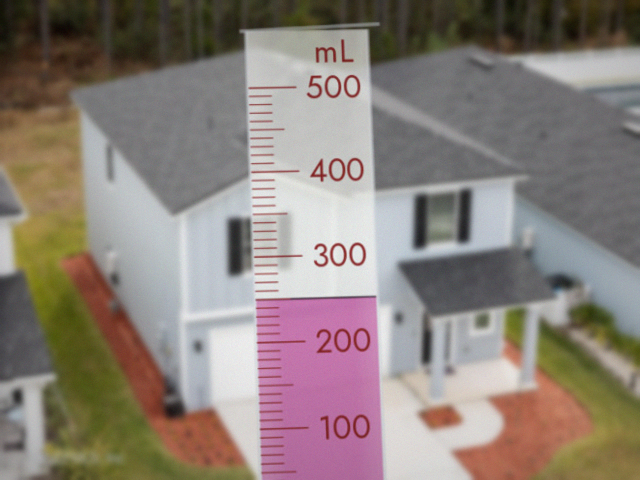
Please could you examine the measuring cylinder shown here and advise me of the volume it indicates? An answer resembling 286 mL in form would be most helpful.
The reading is 250 mL
